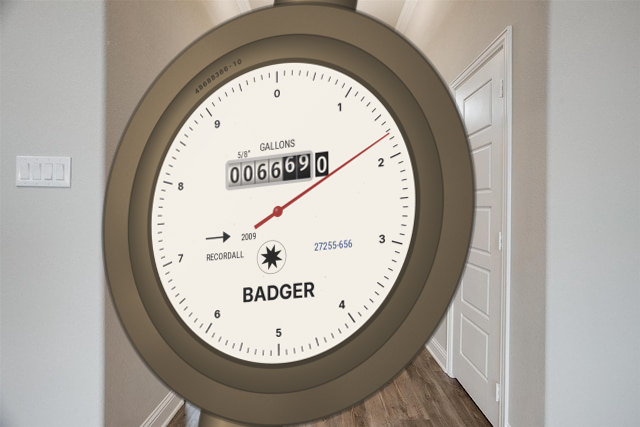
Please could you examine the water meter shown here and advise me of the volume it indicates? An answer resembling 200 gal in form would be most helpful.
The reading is 66691.7 gal
